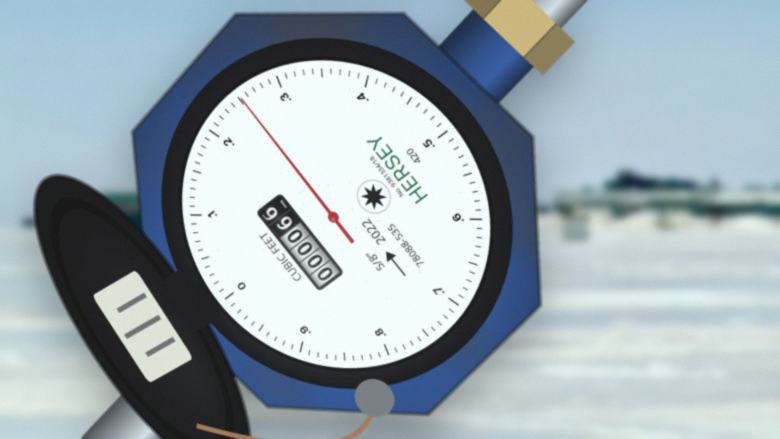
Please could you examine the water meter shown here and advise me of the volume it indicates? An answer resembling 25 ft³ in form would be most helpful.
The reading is 66.25 ft³
